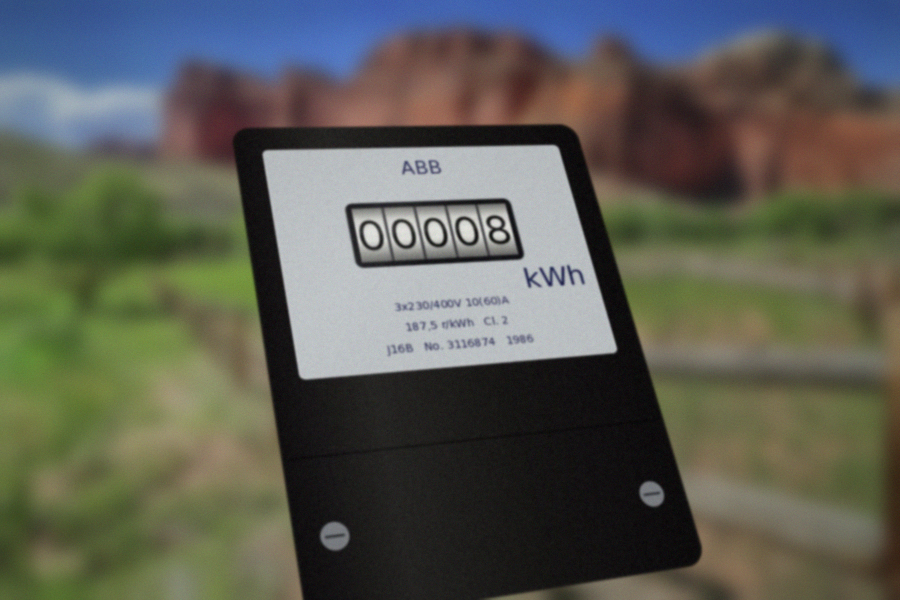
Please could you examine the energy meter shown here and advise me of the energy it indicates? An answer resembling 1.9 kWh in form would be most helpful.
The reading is 8 kWh
